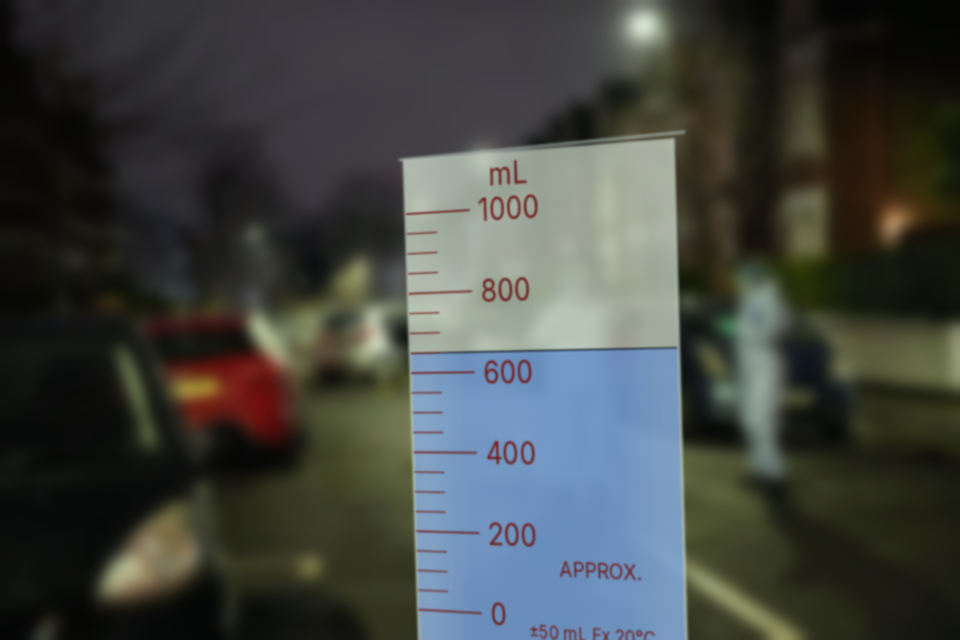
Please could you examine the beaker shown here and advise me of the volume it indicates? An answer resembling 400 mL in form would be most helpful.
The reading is 650 mL
